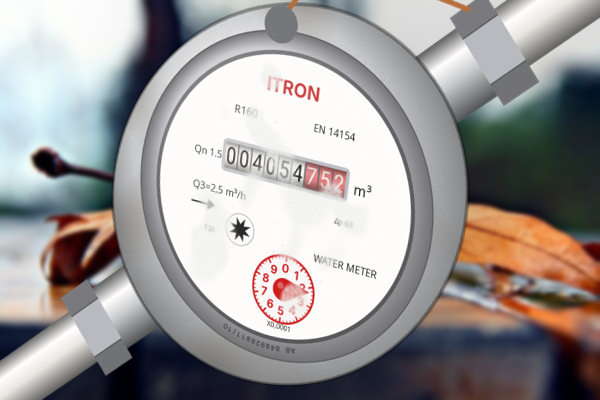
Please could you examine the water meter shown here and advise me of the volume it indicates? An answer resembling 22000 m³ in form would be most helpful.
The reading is 4054.7522 m³
